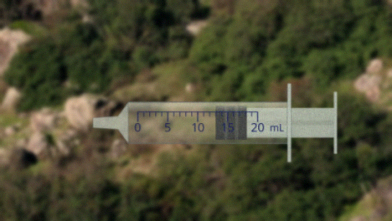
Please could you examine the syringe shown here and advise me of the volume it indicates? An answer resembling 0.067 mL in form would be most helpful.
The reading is 13 mL
